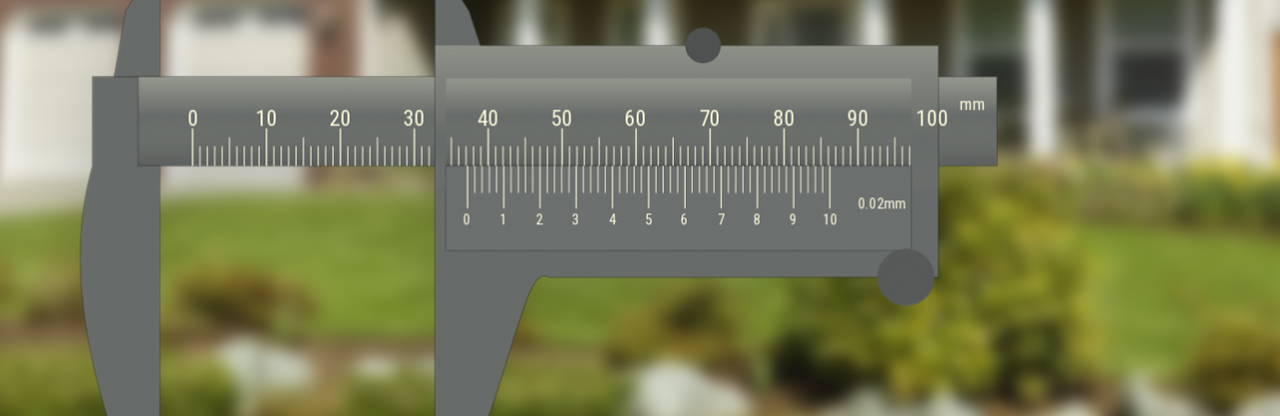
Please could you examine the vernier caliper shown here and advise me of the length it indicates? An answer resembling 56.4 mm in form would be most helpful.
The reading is 37.2 mm
